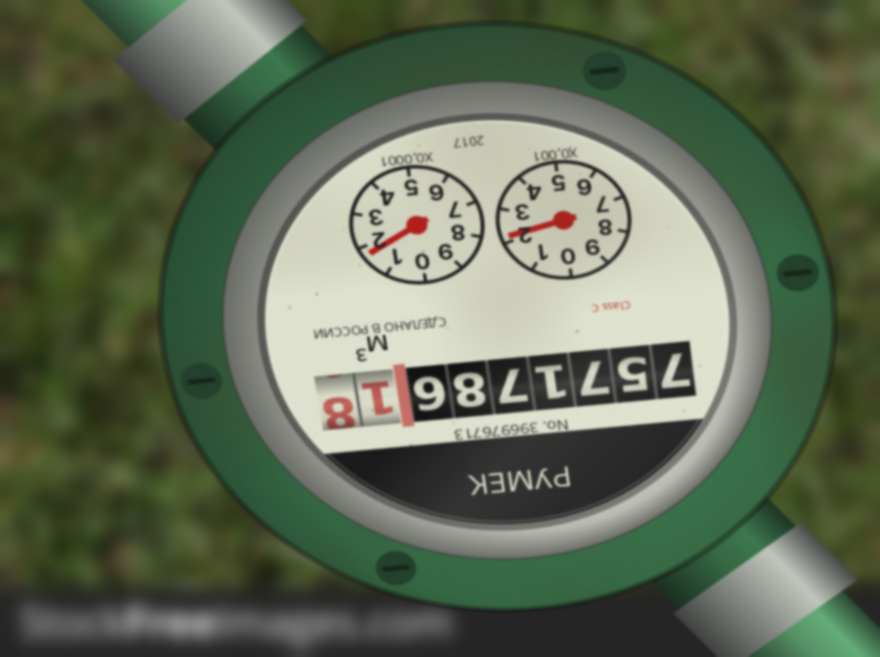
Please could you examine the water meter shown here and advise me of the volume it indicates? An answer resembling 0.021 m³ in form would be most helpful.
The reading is 7571786.1821 m³
